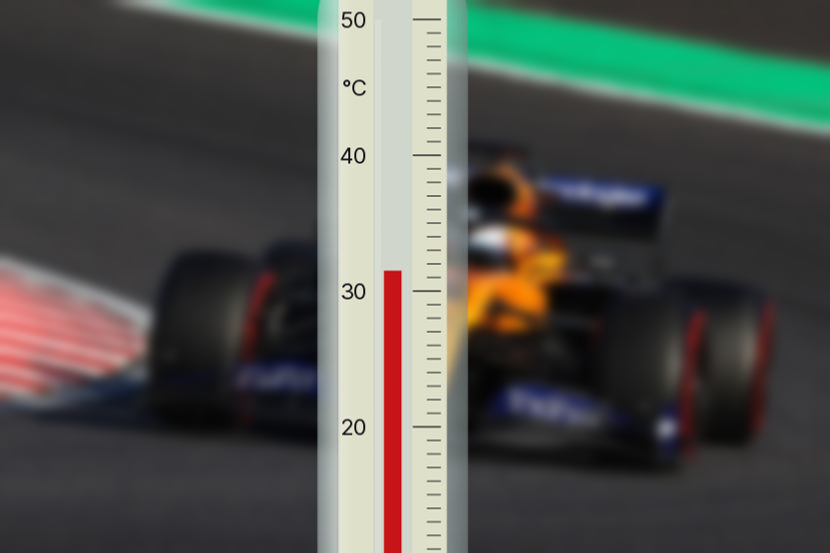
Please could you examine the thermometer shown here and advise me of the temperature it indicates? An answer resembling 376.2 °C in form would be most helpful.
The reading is 31.5 °C
